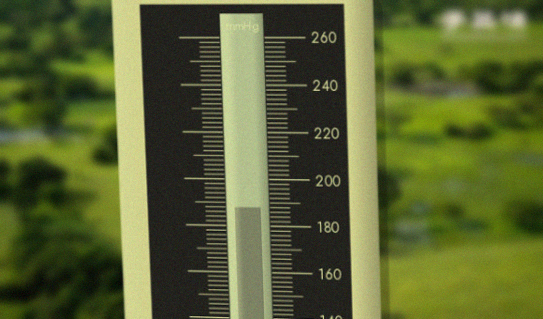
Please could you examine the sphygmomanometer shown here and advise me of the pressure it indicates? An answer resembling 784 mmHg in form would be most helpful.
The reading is 188 mmHg
